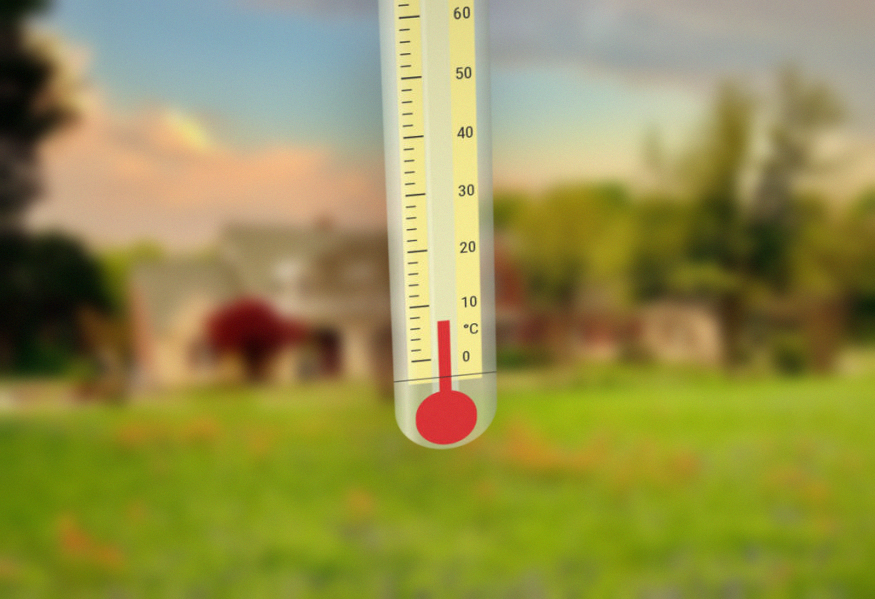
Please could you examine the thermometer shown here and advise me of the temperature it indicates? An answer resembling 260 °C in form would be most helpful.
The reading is 7 °C
